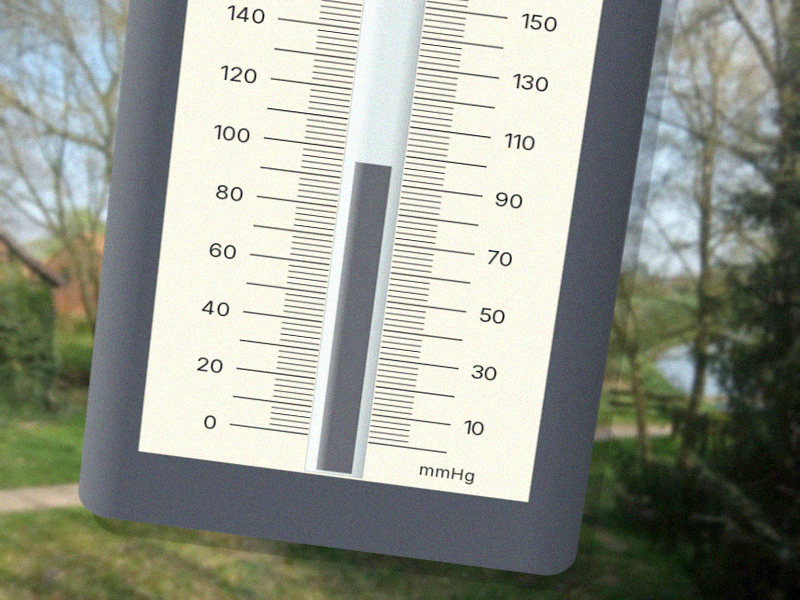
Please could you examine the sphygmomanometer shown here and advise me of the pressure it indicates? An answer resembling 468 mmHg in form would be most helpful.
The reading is 96 mmHg
